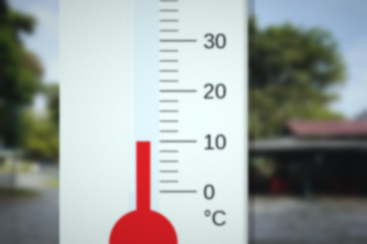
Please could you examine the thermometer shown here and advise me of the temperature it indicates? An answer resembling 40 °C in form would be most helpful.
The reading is 10 °C
